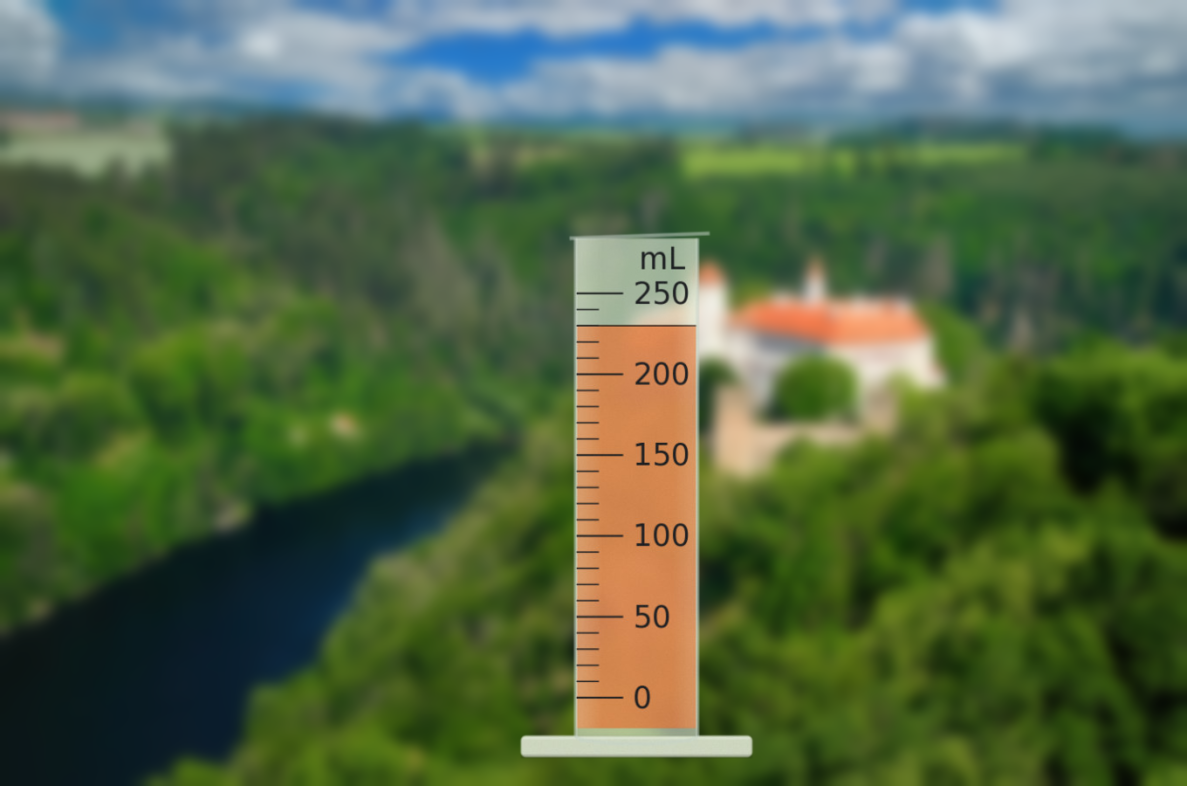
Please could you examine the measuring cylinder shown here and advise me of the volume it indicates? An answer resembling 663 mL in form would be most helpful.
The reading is 230 mL
